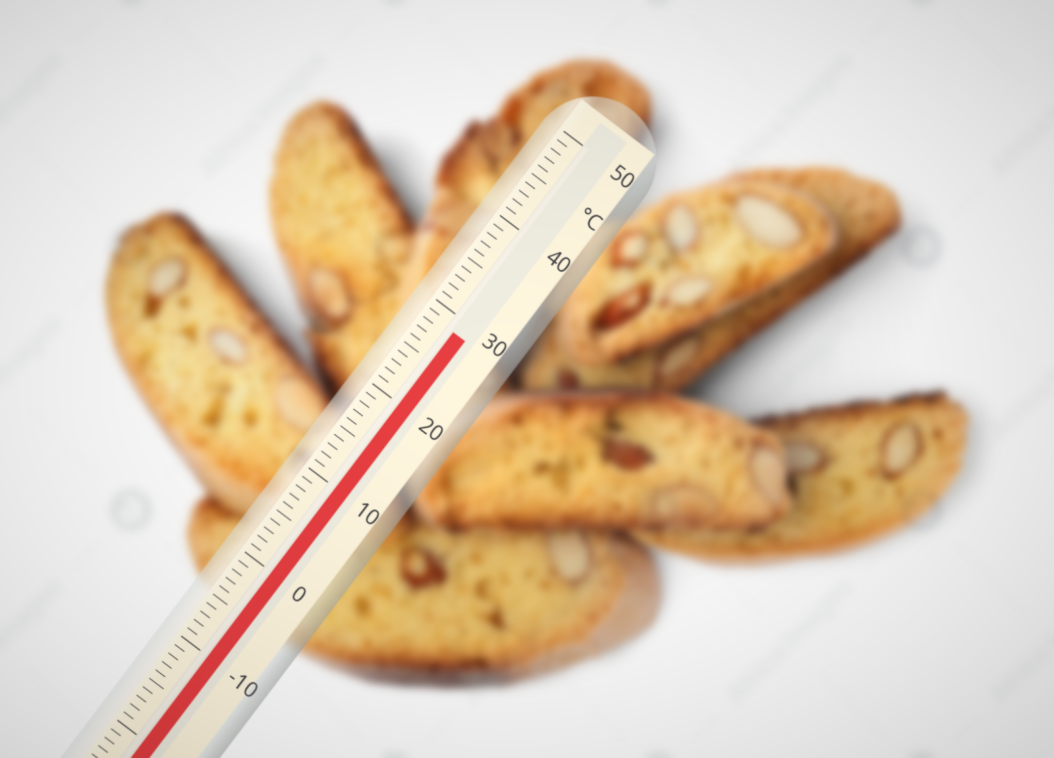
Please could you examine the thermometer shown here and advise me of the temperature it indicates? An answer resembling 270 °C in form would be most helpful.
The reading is 28.5 °C
